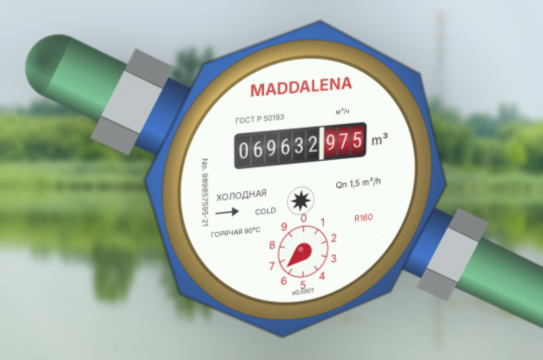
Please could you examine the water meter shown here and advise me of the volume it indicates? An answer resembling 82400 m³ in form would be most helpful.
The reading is 69632.9756 m³
